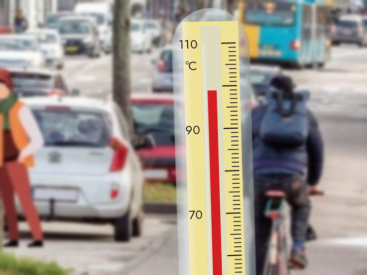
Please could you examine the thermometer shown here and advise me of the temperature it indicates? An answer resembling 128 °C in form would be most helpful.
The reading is 99 °C
